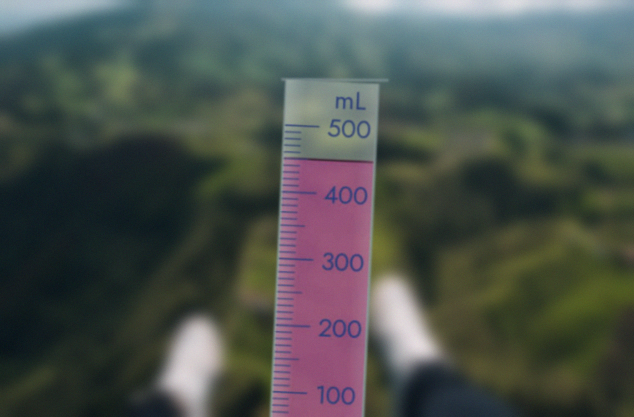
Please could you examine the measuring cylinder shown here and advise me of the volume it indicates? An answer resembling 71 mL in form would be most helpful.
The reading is 450 mL
